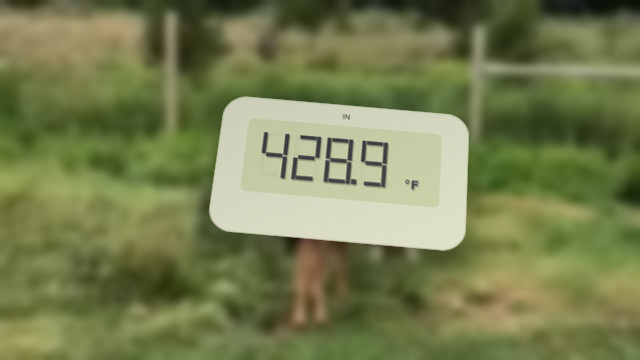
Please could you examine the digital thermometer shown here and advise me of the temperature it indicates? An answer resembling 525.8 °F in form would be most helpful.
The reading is 428.9 °F
